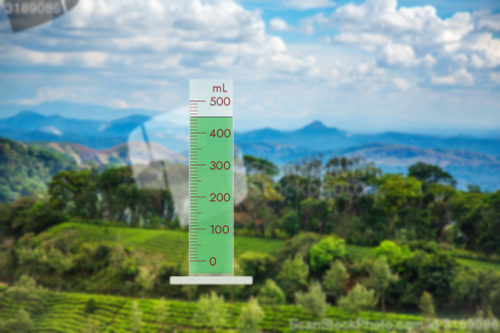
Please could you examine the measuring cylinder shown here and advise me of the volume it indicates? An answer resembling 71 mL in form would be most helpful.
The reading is 450 mL
